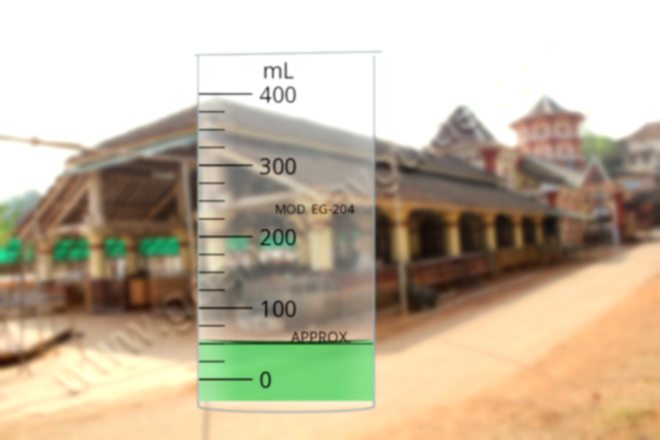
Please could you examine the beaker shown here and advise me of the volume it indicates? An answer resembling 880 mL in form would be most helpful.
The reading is 50 mL
